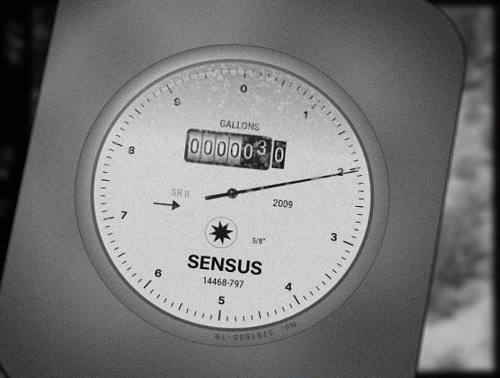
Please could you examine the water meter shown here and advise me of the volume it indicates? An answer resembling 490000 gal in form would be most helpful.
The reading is 32.0 gal
